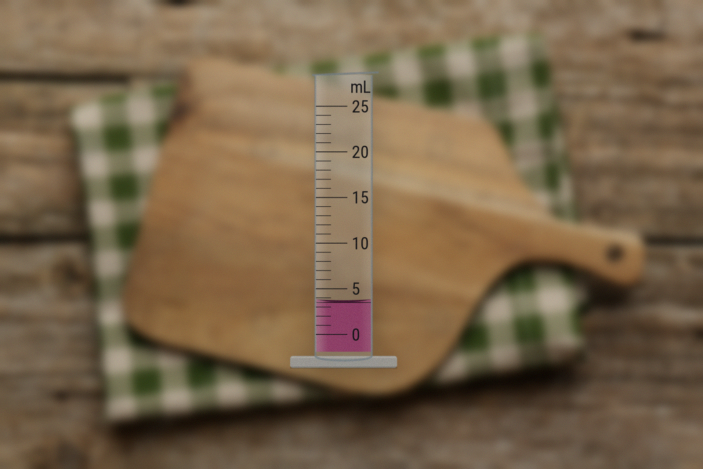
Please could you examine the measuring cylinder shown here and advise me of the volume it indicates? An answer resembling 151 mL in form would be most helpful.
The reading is 3.5 mL
